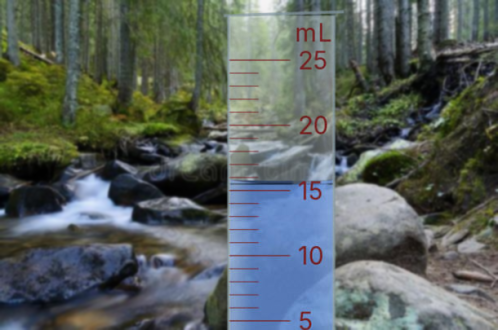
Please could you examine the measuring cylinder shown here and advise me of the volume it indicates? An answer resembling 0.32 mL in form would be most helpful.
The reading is 15.5 mL
